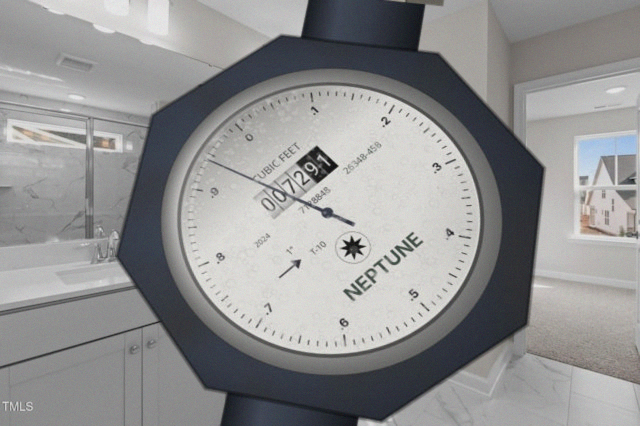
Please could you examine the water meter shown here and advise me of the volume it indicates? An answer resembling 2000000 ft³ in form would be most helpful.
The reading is 7290.94 ft³
